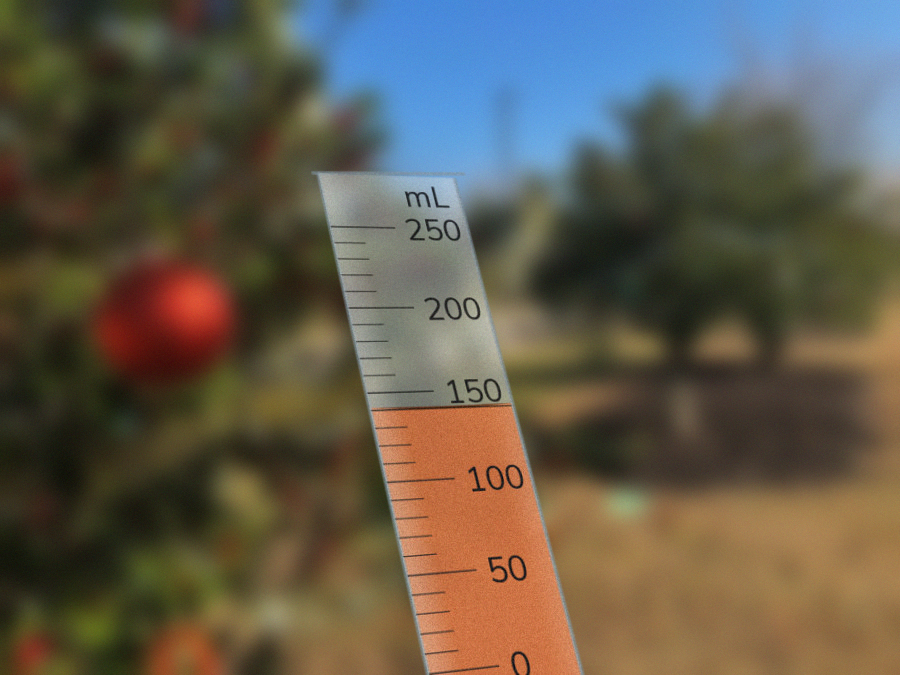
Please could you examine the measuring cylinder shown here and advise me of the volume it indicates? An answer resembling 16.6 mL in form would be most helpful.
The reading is 140 mL
